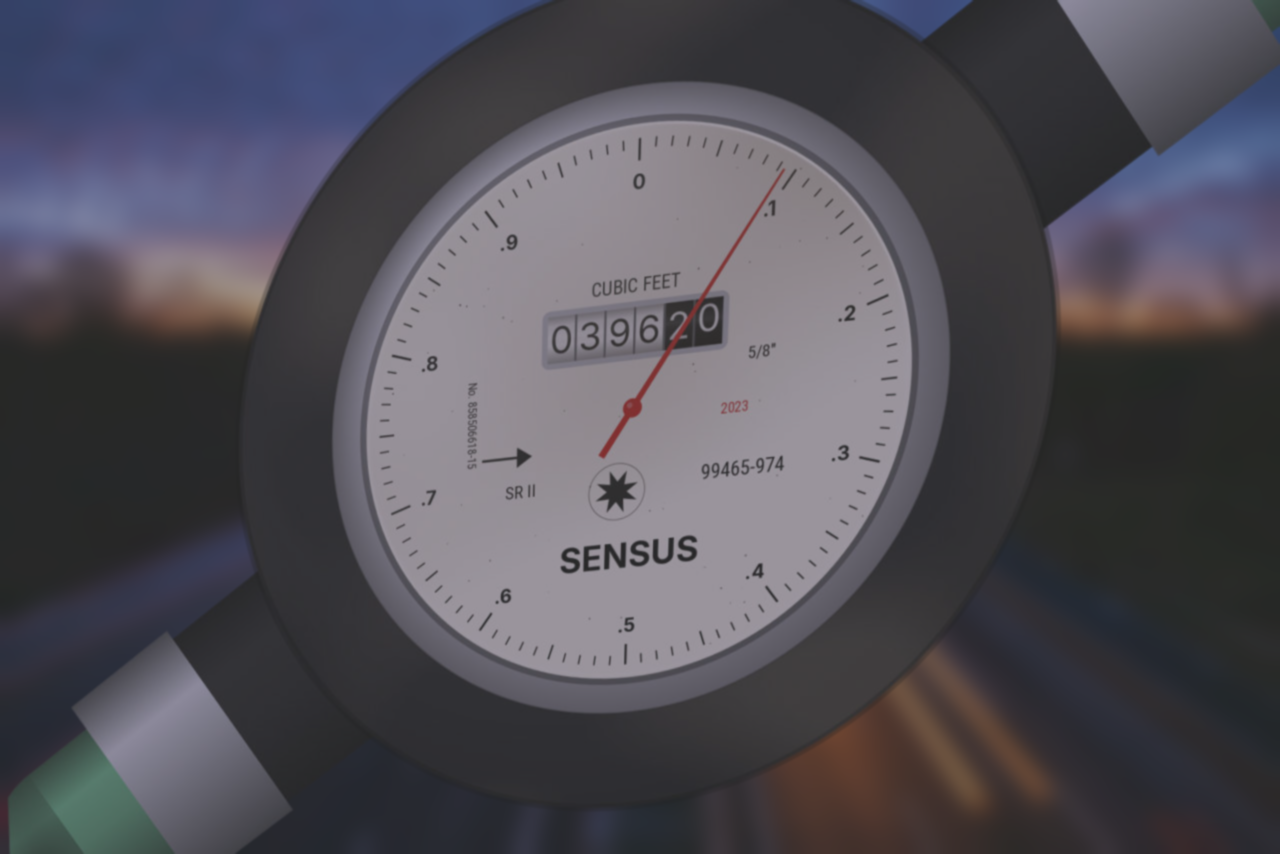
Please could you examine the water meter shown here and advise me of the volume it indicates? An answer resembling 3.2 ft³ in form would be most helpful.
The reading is 39620.09 ft³
